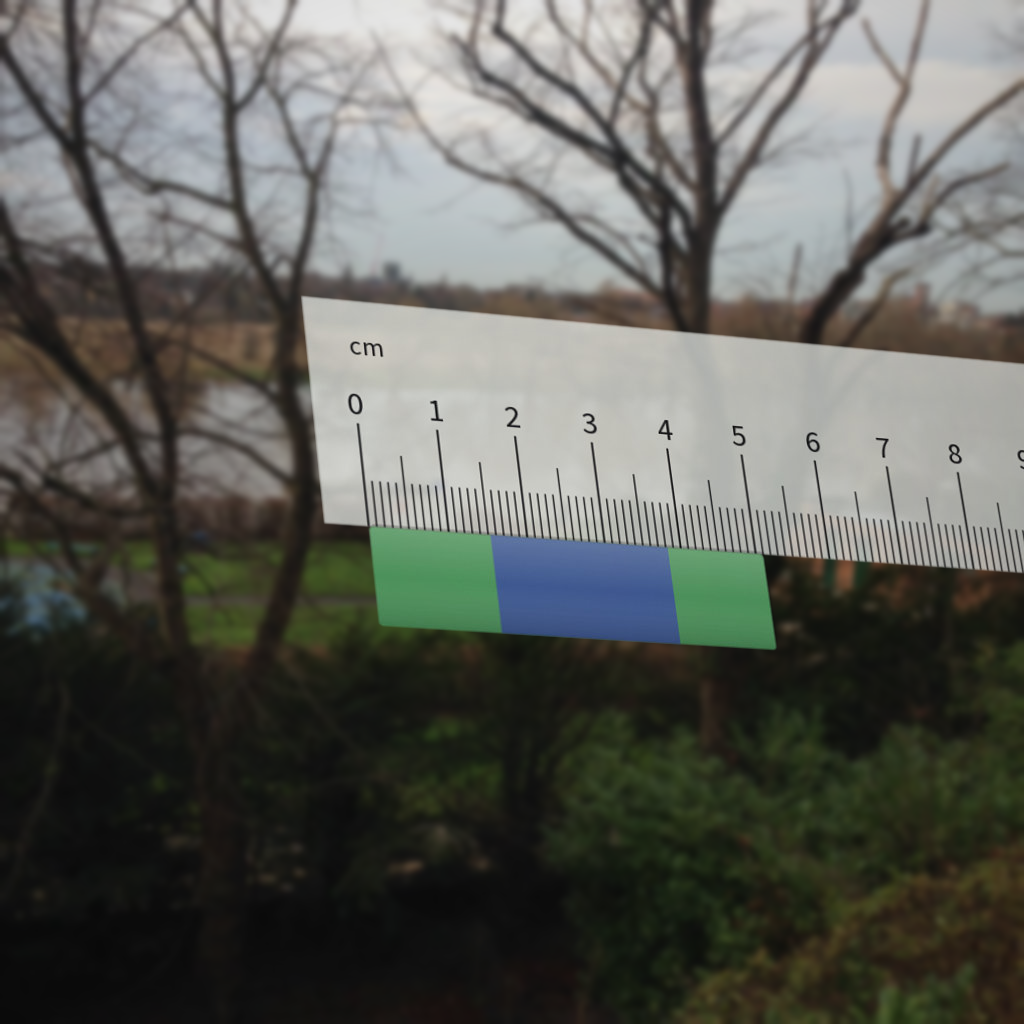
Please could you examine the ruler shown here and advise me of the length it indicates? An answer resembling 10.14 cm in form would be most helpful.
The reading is 5.1 cm
